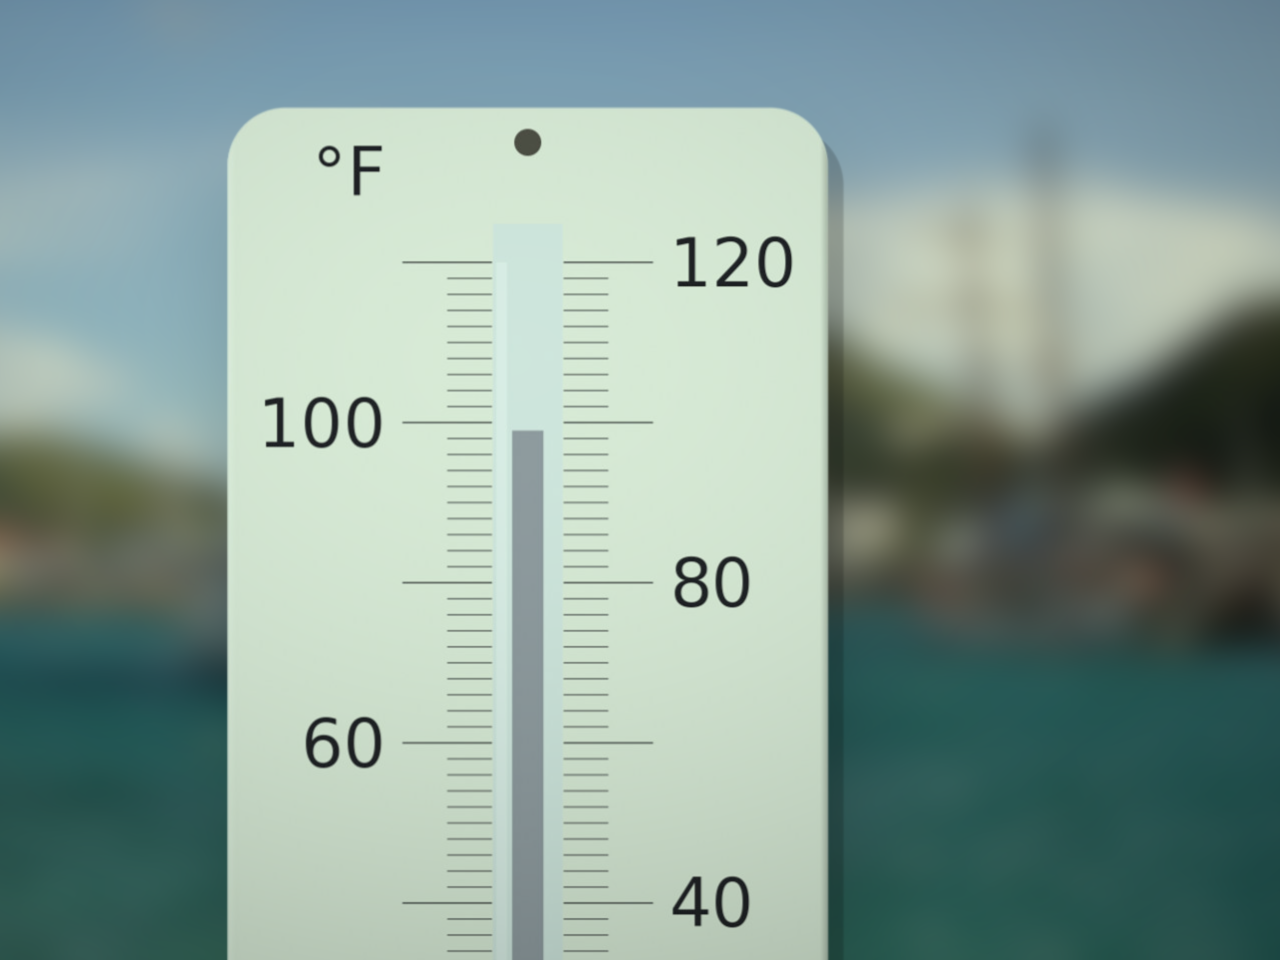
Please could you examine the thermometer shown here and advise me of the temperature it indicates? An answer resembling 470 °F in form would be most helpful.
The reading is 99 °F
